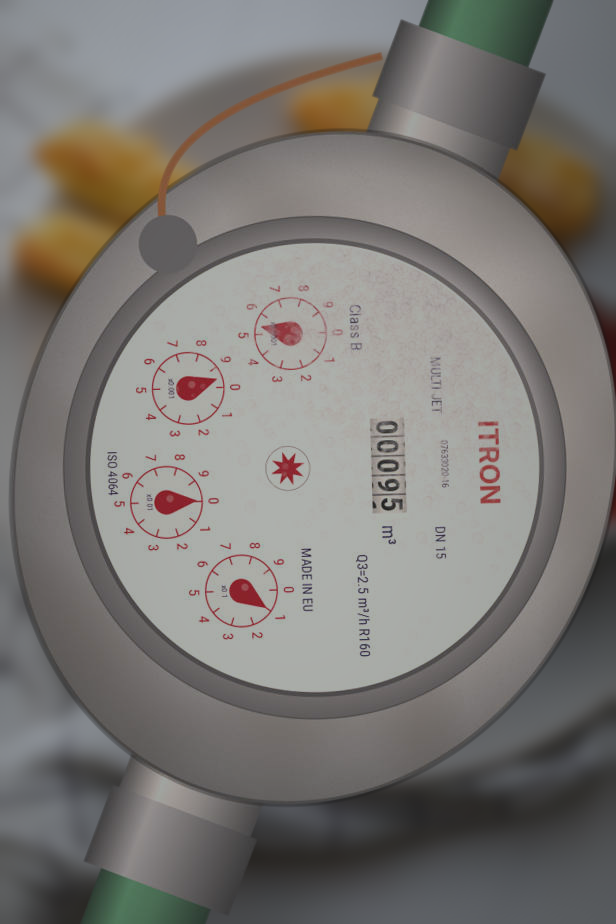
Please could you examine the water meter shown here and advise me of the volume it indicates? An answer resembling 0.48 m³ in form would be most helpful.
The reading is 95.0995 m³
